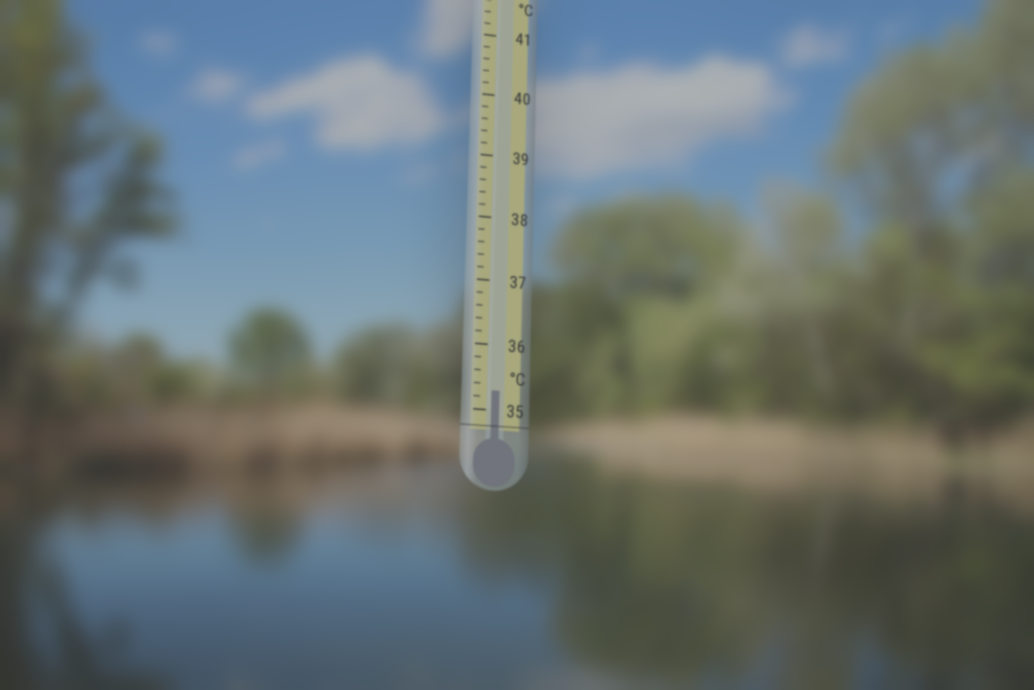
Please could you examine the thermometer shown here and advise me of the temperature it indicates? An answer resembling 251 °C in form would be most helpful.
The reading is 35.3 °C
